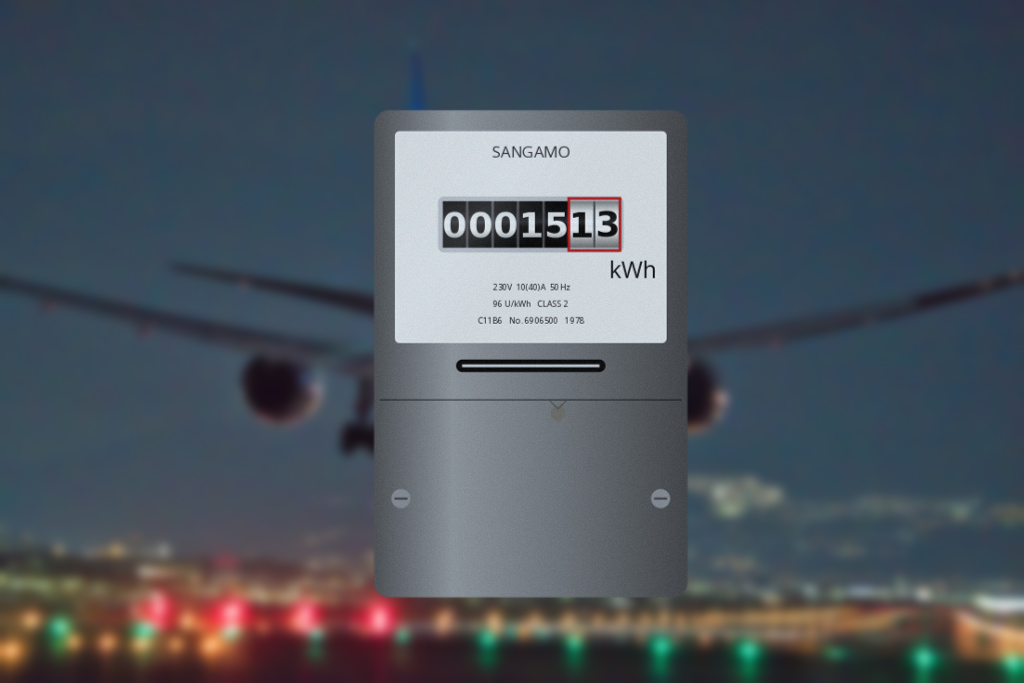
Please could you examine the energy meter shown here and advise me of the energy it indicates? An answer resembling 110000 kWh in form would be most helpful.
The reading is 15.13 kWh
